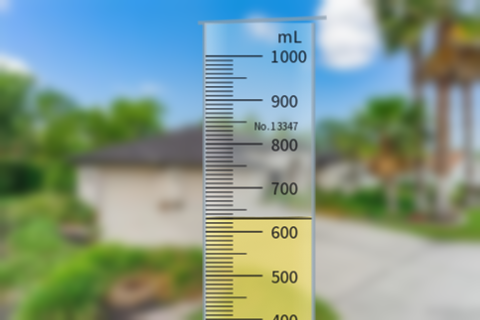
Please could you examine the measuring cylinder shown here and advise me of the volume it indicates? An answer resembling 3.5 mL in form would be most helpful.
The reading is 630 mL
